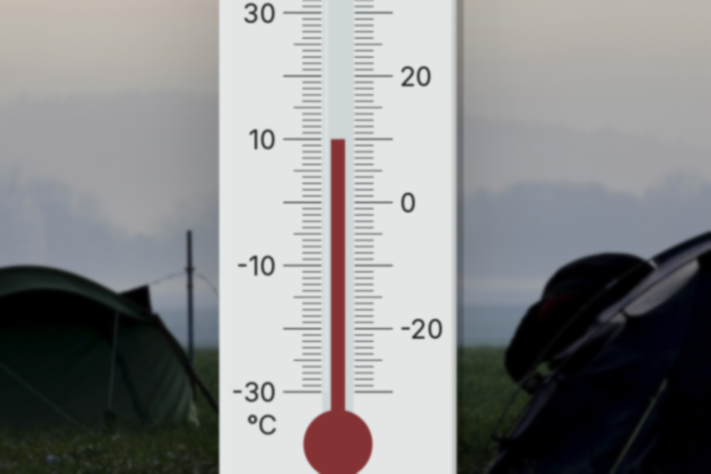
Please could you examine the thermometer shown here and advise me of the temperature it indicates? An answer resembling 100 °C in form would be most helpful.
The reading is 10 °C
